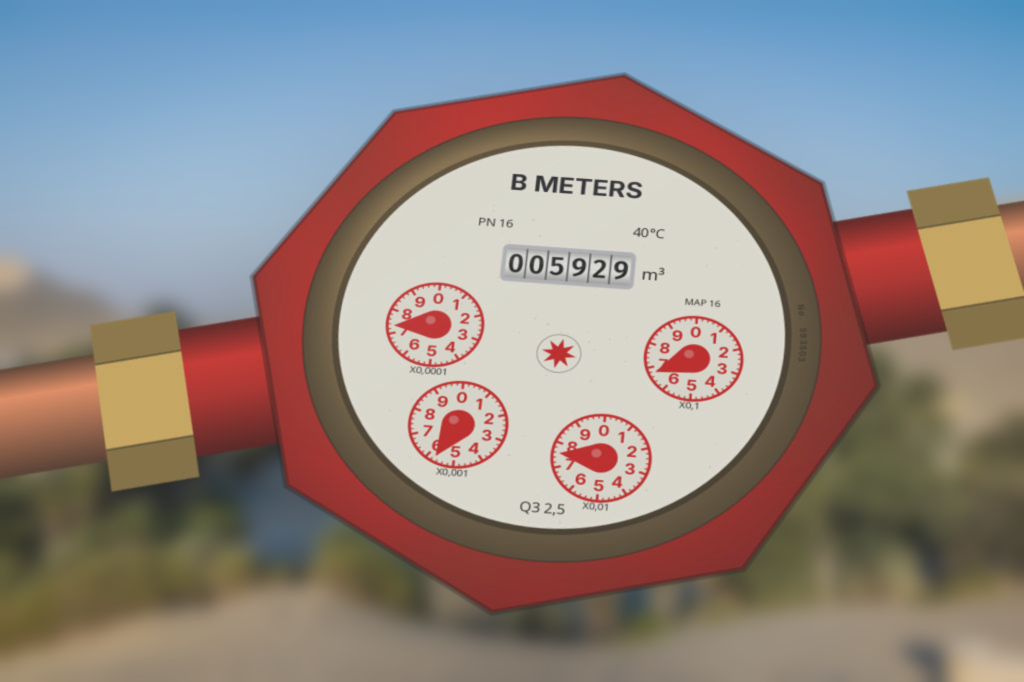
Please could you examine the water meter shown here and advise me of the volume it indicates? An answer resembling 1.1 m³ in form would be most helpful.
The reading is 5929.6757 m³
